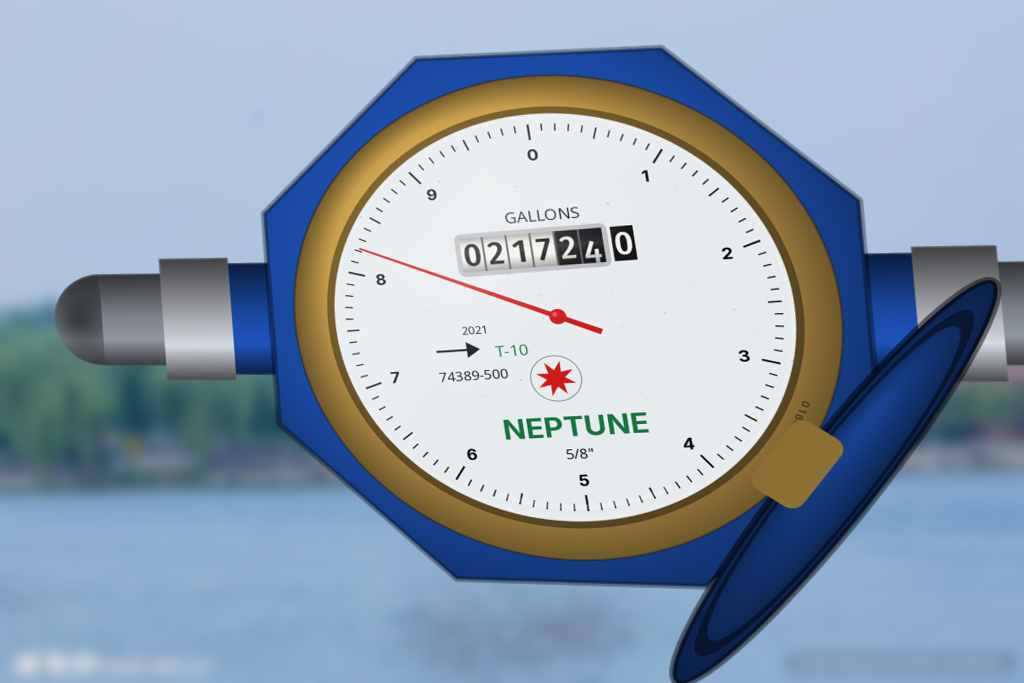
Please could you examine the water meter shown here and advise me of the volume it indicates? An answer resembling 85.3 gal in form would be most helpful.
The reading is 217238.2 gal
